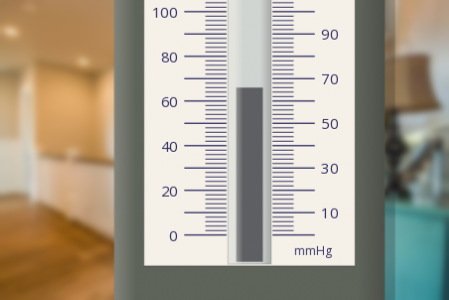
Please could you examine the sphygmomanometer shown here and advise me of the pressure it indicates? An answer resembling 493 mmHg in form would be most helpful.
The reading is 66 mmHg
